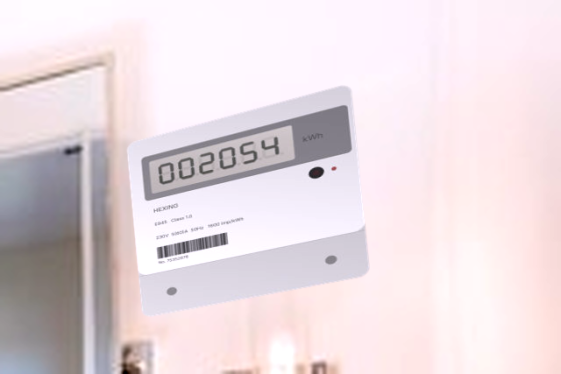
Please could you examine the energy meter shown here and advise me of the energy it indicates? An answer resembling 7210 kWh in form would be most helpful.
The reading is 2054 kWh
